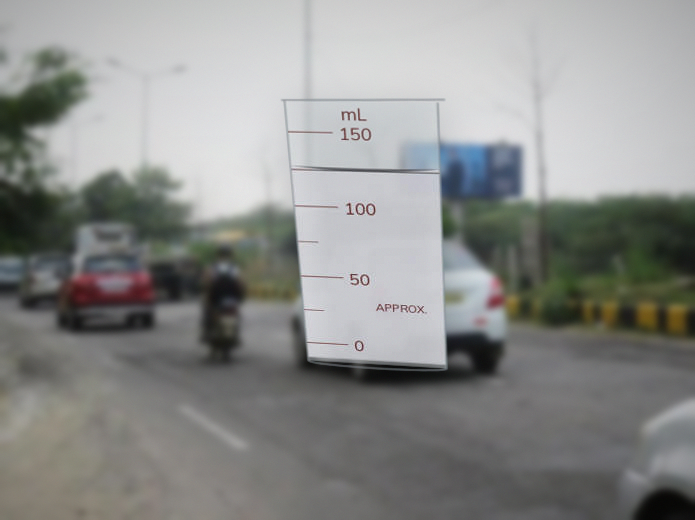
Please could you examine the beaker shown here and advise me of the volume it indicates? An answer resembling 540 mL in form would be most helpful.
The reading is 125 mL
